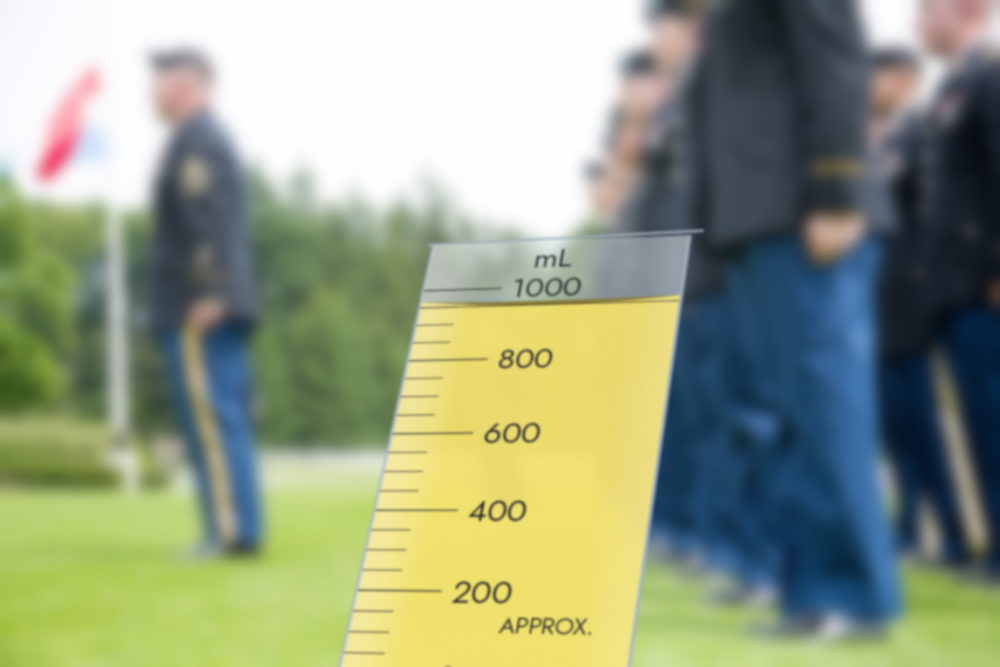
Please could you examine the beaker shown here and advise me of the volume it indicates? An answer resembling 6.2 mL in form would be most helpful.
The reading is 950 mL
